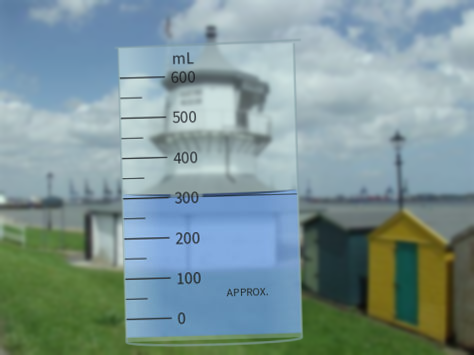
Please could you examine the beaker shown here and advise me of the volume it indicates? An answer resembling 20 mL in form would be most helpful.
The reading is 300 mL
